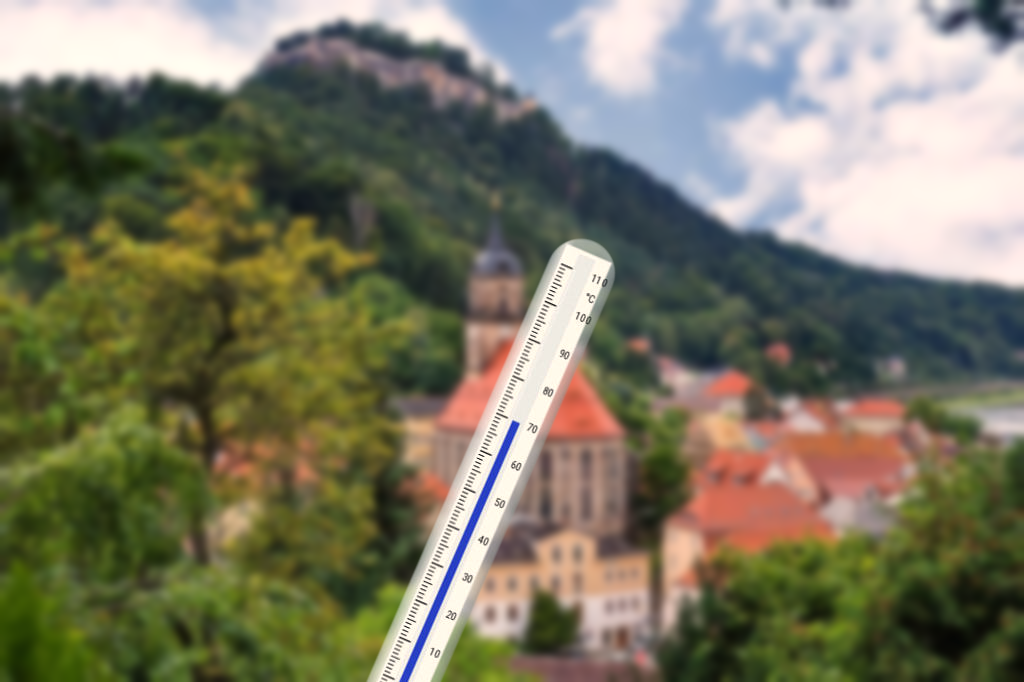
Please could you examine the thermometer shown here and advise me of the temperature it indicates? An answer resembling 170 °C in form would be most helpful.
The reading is 70 °C
